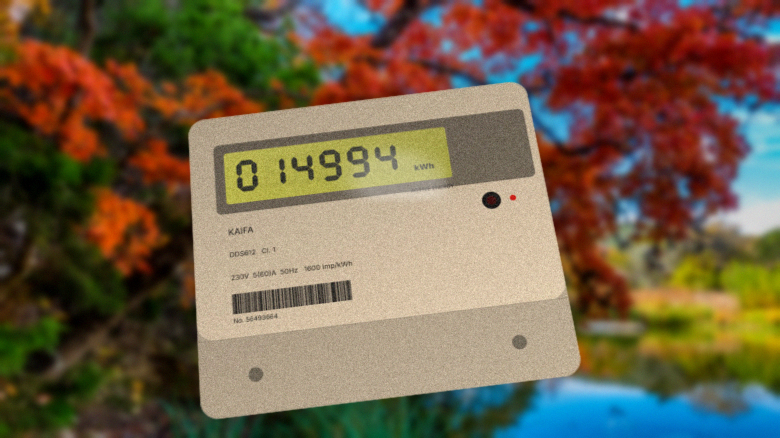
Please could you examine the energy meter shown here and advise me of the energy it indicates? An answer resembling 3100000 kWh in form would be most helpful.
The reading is 14994 kWh
